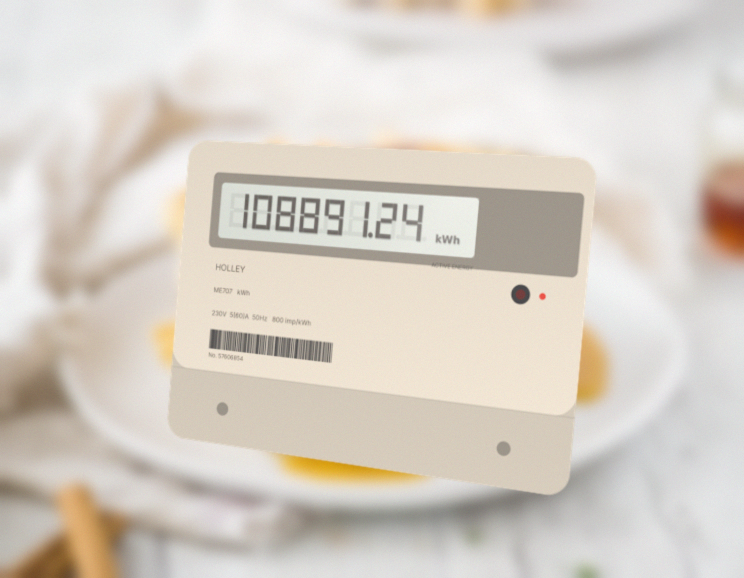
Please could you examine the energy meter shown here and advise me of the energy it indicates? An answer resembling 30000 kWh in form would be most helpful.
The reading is 108891.24 kWh
